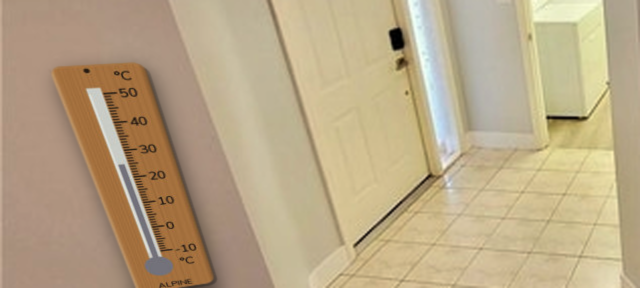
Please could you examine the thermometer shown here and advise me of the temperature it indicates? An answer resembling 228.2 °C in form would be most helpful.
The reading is 25 °C
